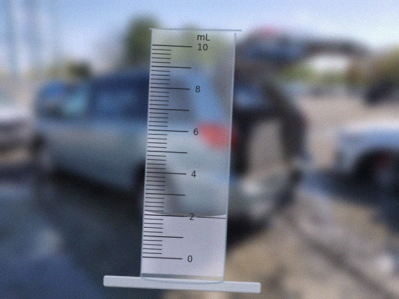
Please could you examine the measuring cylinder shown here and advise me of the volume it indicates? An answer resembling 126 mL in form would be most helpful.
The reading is 2 mL
